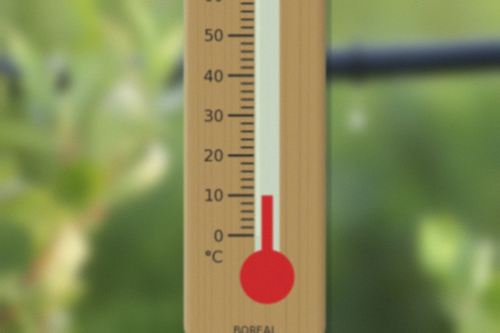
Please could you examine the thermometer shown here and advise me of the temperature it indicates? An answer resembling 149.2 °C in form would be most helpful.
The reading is 10 °C
